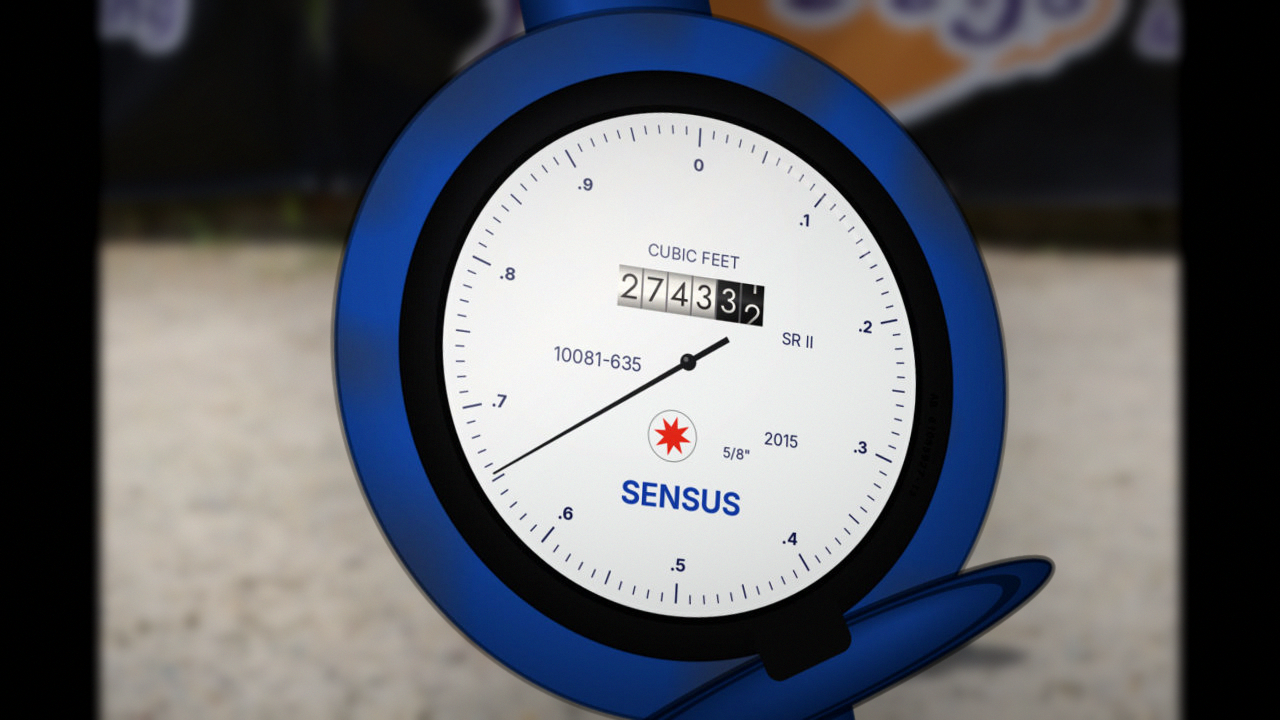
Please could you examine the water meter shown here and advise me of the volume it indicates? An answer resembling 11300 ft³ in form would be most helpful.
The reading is 274331.65 ft³
